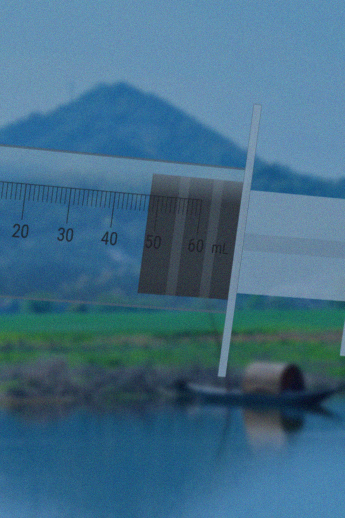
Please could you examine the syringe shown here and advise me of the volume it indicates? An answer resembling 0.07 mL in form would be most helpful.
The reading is 48 mL
